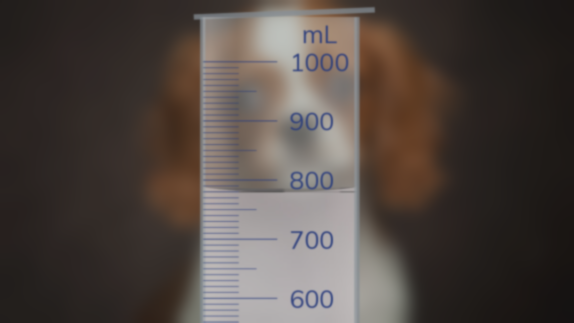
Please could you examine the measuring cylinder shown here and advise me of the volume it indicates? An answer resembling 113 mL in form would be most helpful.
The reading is 780 mL
